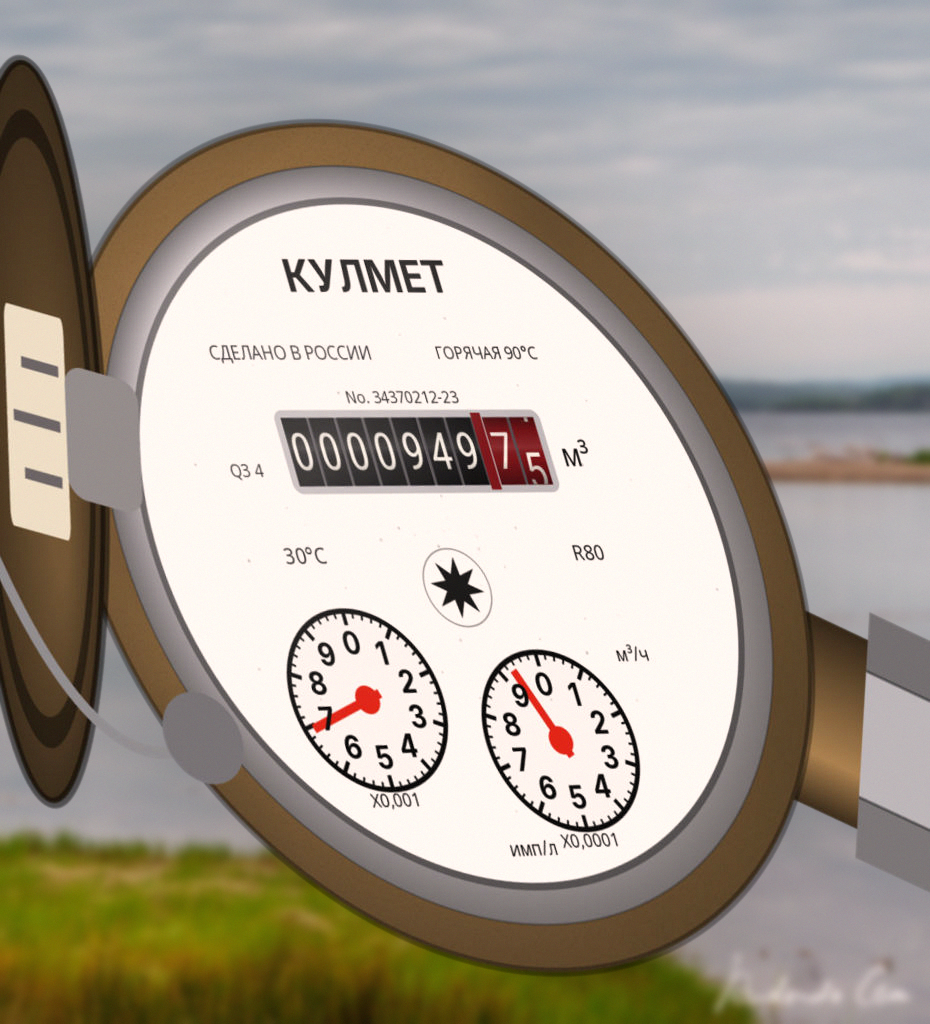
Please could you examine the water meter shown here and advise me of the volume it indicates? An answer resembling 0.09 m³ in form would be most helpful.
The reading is 949.7469 m³
